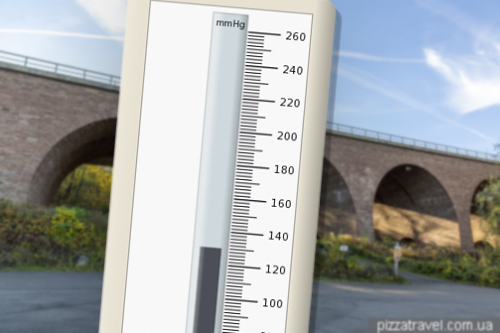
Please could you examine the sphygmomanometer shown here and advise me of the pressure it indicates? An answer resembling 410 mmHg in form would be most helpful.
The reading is 130 mmHg
